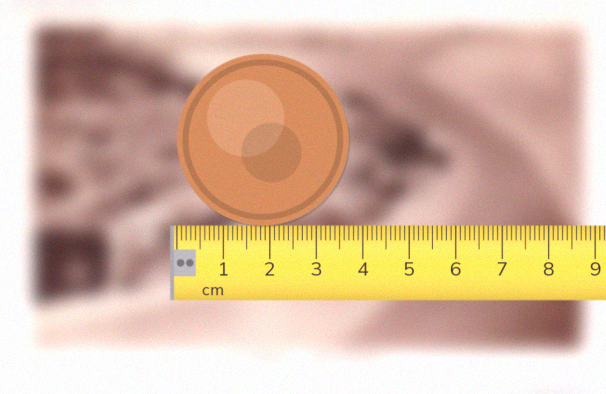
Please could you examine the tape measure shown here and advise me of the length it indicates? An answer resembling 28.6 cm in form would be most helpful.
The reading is 3.7 cm
